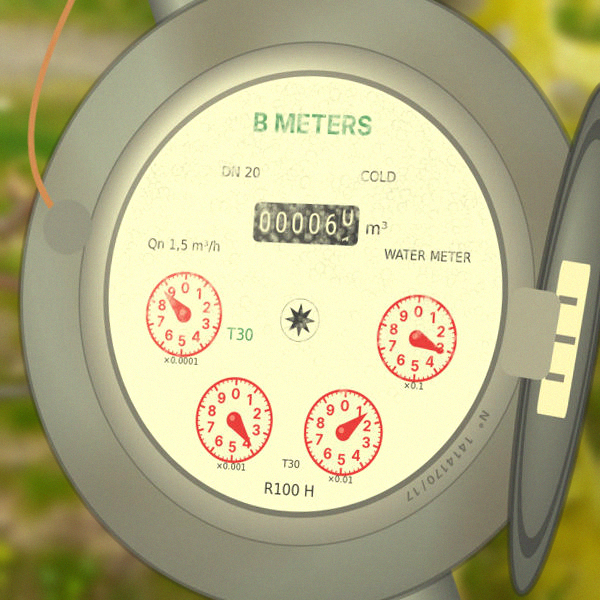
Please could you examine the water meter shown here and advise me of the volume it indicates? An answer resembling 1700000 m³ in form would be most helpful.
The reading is 60.3138 m³
